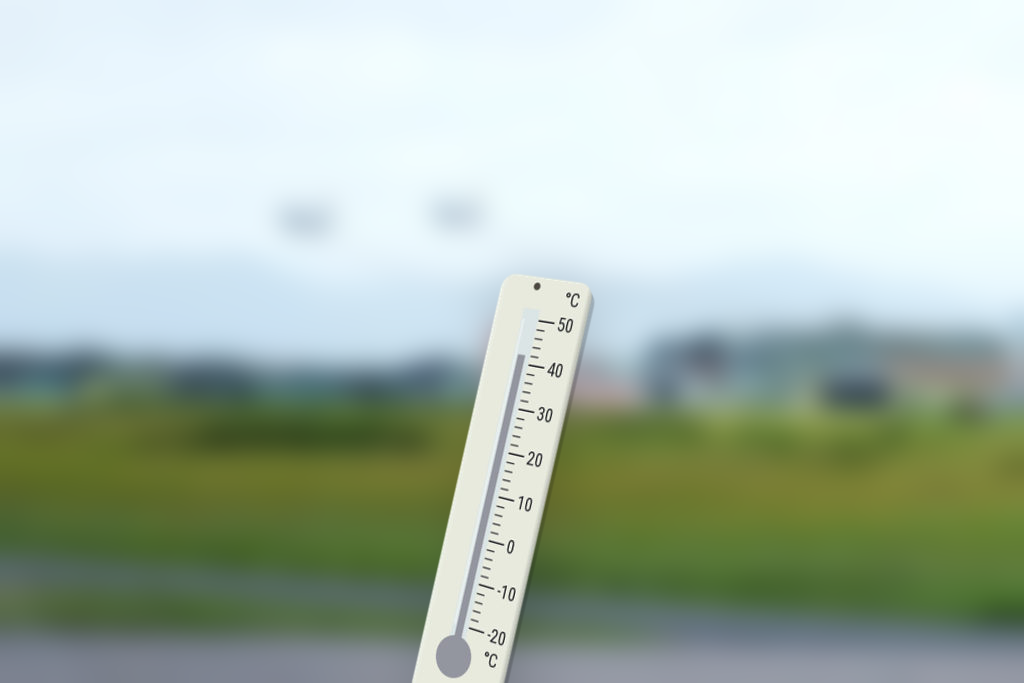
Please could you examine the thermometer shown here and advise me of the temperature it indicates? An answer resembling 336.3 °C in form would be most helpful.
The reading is 42 °C
